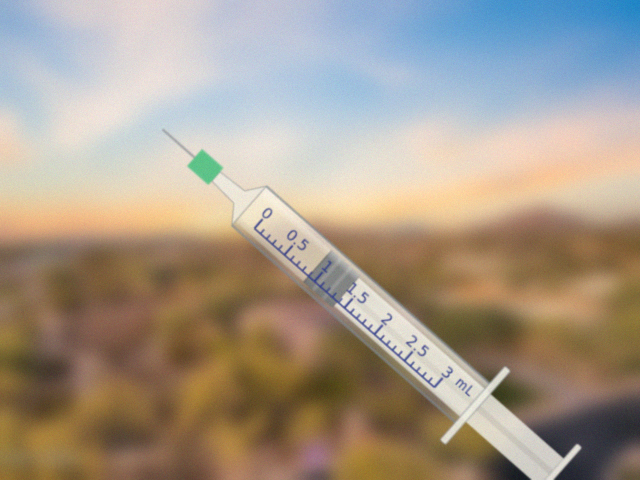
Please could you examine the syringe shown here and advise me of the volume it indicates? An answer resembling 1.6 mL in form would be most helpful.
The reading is 0.9 mL
